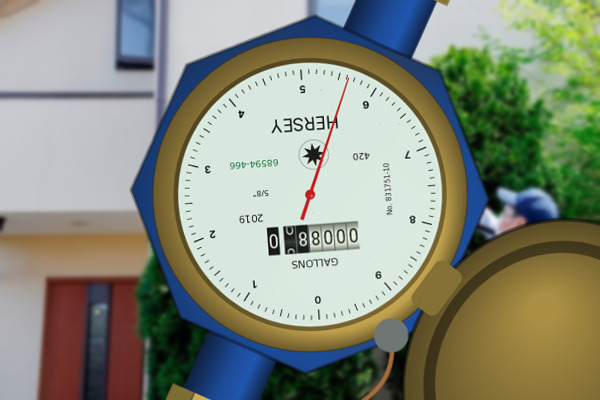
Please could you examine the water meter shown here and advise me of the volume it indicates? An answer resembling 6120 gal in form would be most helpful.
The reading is 8885.6 gal
